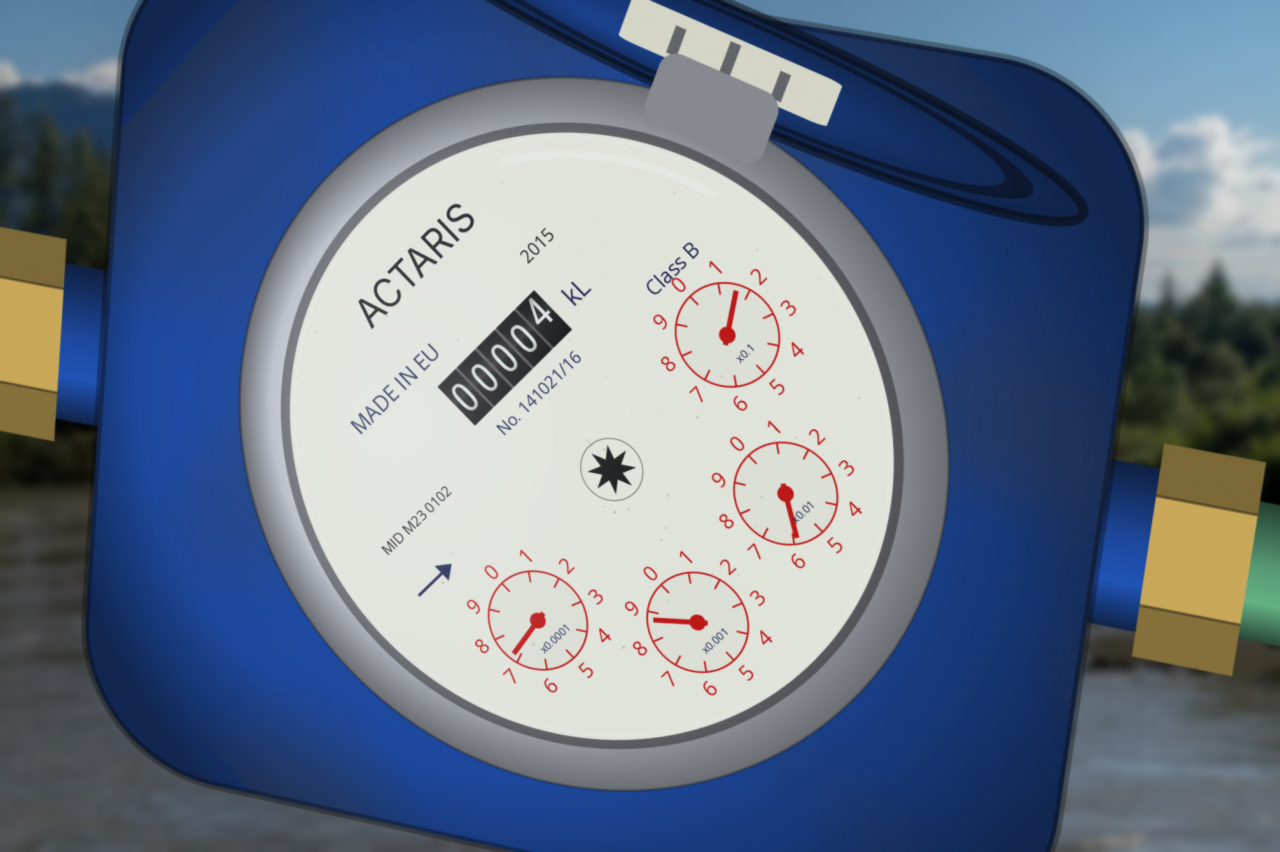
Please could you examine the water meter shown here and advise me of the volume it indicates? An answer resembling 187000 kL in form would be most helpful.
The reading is 4.1587 kL
